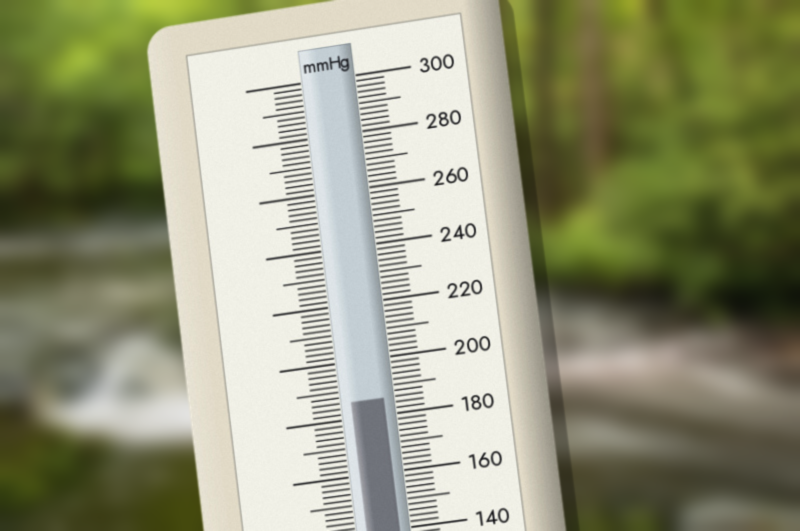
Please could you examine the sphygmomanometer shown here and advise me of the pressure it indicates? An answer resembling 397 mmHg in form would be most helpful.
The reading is 186 mmHg
